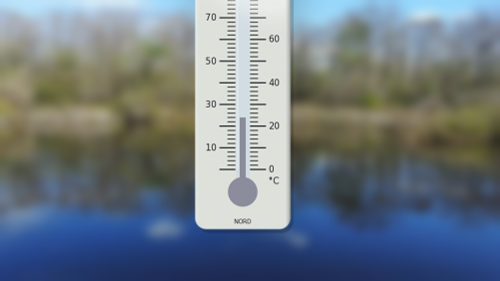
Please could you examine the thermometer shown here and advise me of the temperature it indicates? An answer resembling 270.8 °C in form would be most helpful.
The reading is 24 °C
